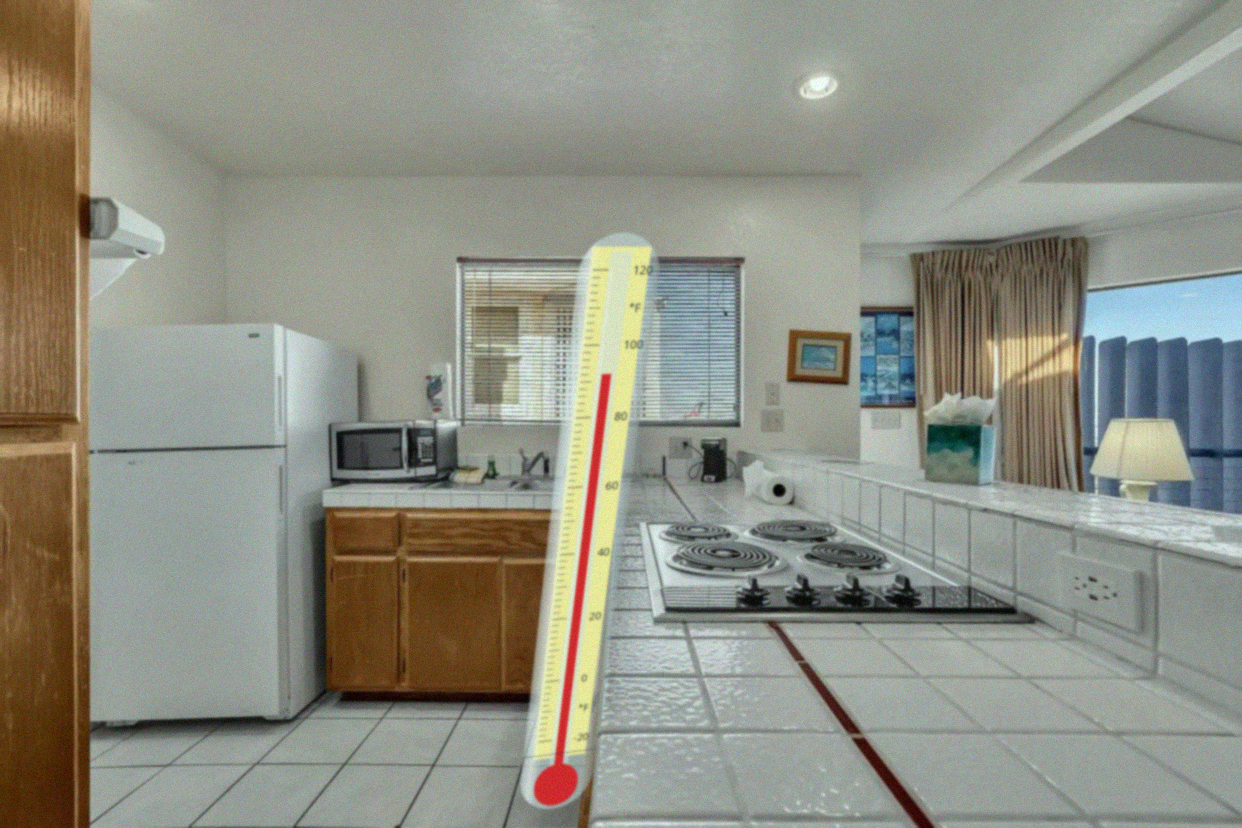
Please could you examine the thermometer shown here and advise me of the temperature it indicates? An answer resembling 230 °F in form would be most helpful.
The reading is 92 °F
